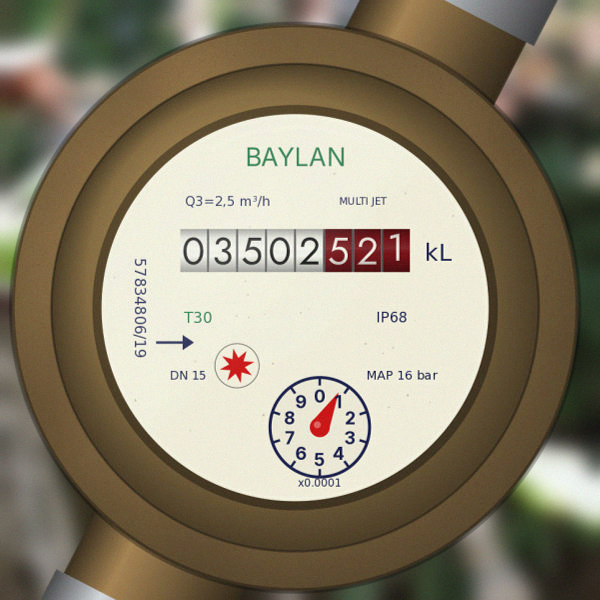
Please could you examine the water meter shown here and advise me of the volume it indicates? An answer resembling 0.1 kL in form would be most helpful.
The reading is 3502.5210 kL
